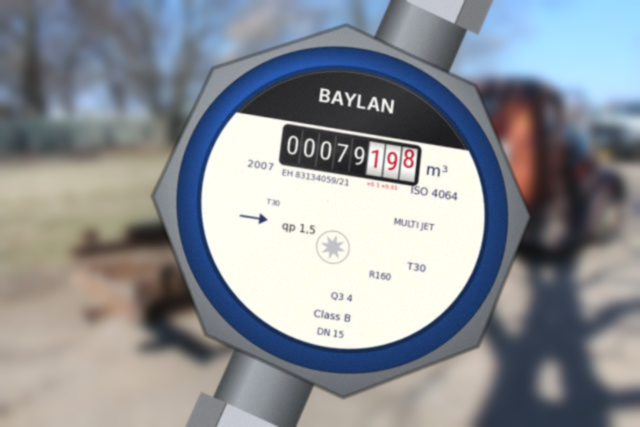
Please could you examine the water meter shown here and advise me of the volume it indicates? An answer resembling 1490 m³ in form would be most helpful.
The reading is 79.198 m³
